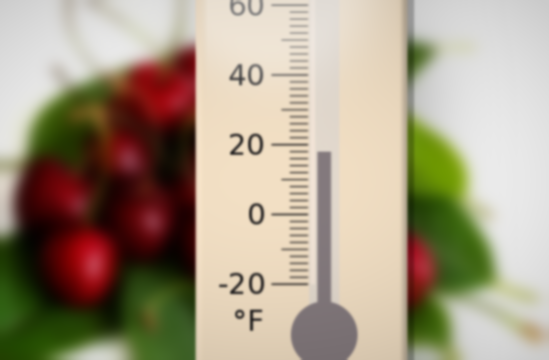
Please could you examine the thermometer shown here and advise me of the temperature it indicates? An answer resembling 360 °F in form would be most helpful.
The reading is 18 °F
